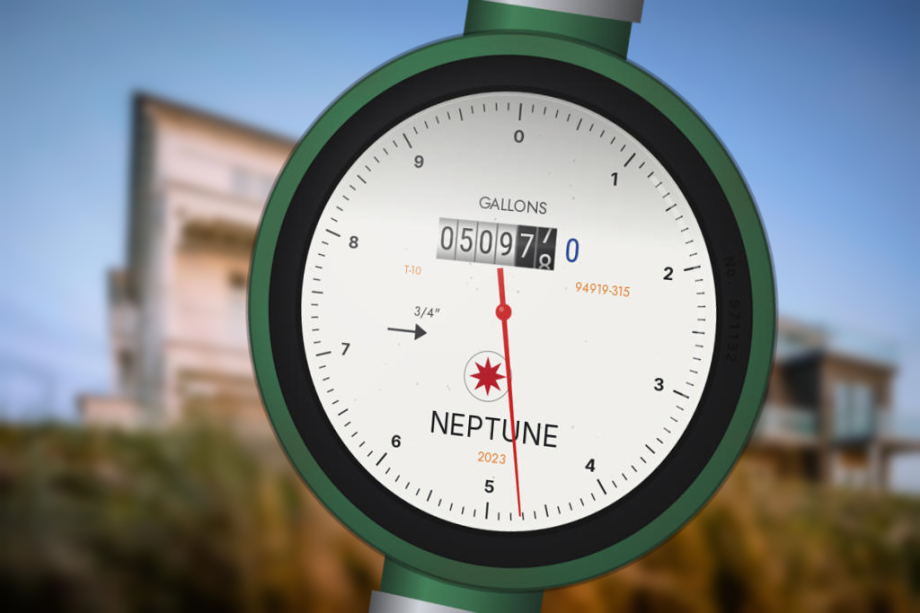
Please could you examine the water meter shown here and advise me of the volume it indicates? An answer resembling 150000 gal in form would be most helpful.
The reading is 509774.7 gal
